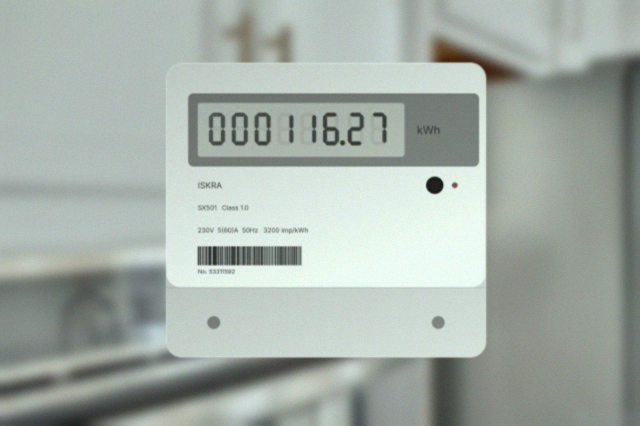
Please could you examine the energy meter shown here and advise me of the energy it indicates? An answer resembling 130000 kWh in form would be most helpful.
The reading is 116.27 kWh
